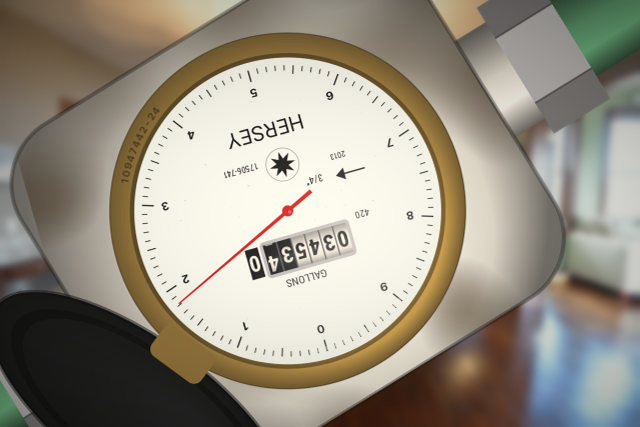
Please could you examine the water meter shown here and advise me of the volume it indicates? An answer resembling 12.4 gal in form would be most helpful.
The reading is 345341.8 gal
